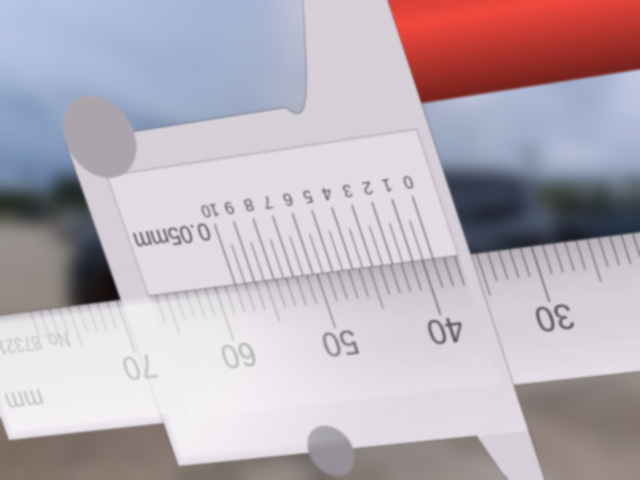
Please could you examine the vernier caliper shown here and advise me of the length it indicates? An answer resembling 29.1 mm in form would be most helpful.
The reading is 39.0 mm
